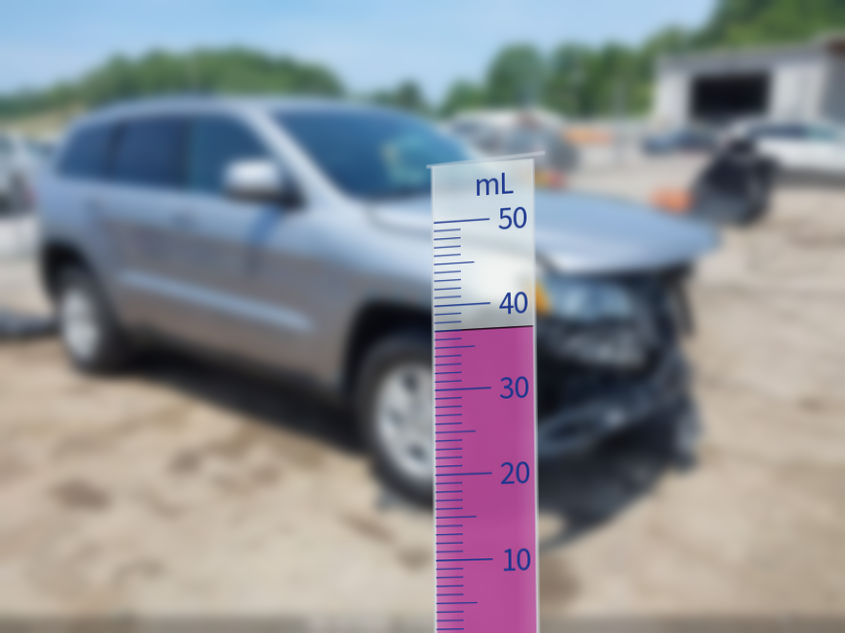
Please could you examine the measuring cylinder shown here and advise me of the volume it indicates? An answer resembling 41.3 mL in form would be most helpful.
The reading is 37 mL
